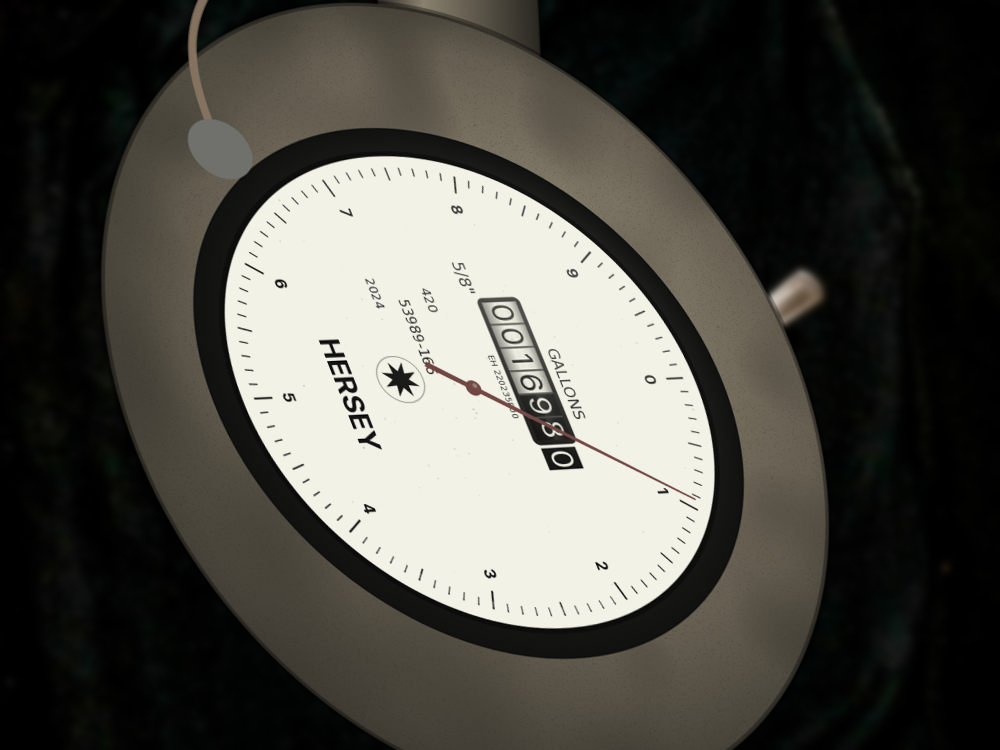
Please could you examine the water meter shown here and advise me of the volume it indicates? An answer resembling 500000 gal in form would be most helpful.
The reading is 16980.9 gal
